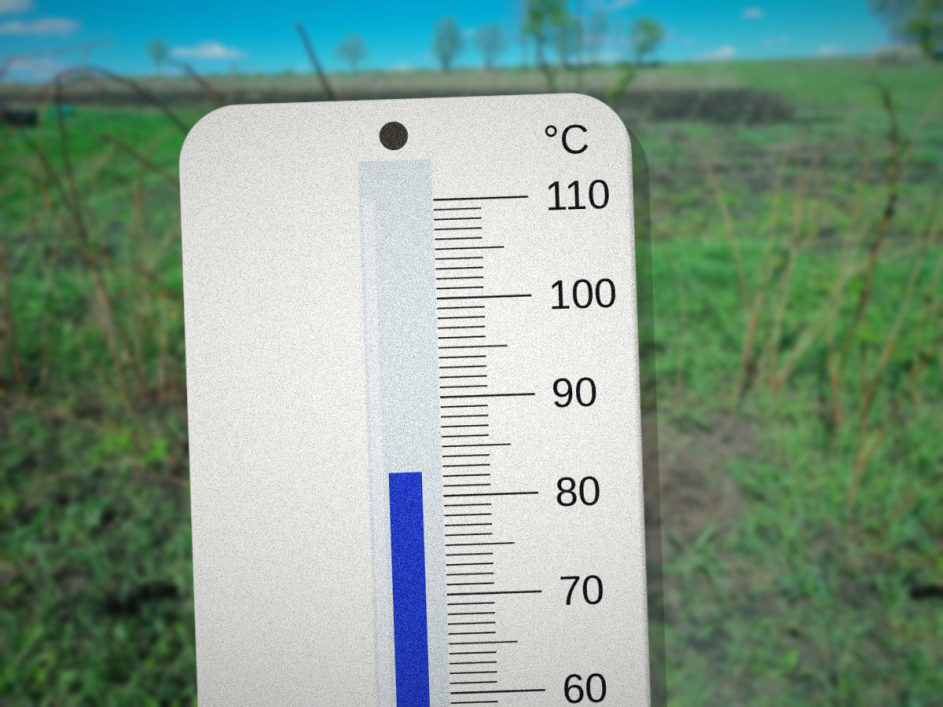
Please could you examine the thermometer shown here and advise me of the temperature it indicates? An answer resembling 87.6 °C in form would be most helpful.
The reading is 82.5 °C
